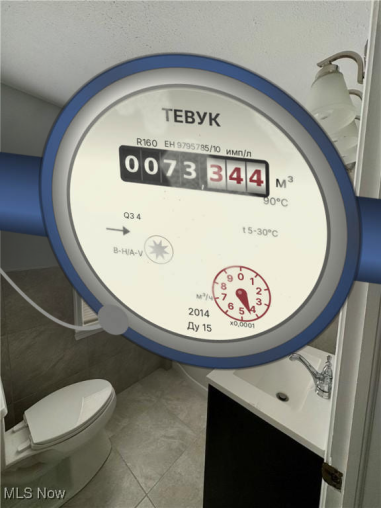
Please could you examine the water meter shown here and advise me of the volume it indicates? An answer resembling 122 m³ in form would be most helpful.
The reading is 73.3444 m³
